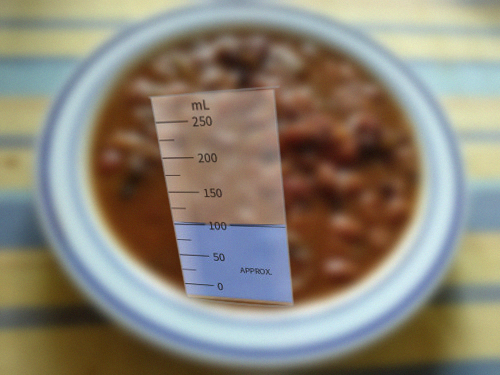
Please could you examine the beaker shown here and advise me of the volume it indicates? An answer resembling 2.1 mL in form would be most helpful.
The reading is 100 mL
